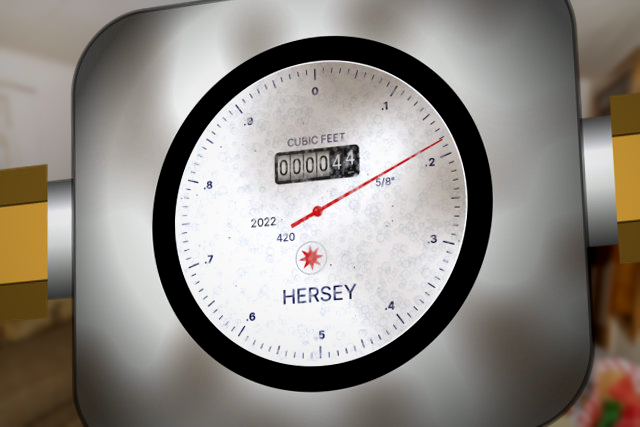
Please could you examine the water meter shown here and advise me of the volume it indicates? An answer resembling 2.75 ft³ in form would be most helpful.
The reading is 44.18 ft³
